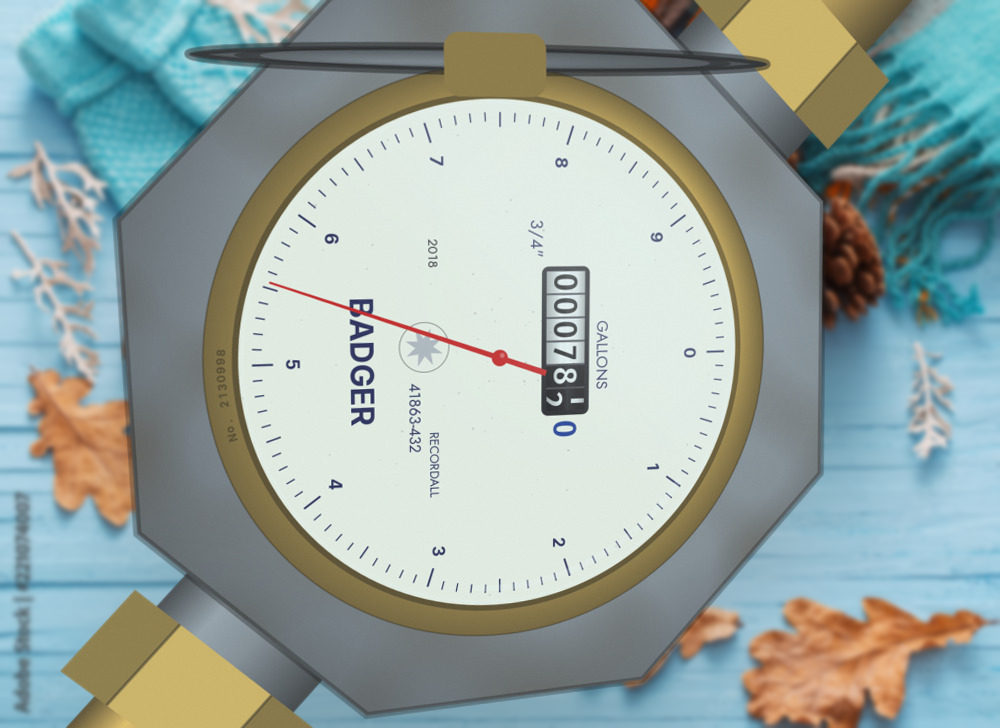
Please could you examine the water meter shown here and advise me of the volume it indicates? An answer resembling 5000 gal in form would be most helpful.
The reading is 7815.5 gal
